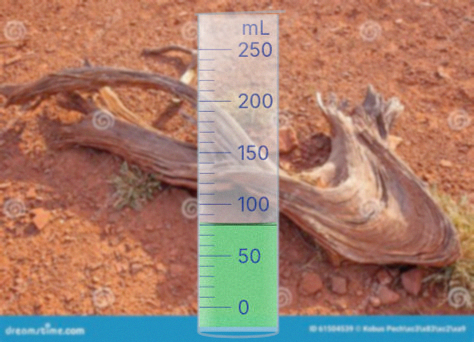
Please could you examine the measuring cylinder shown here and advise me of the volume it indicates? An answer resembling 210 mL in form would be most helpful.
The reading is 80 mL
